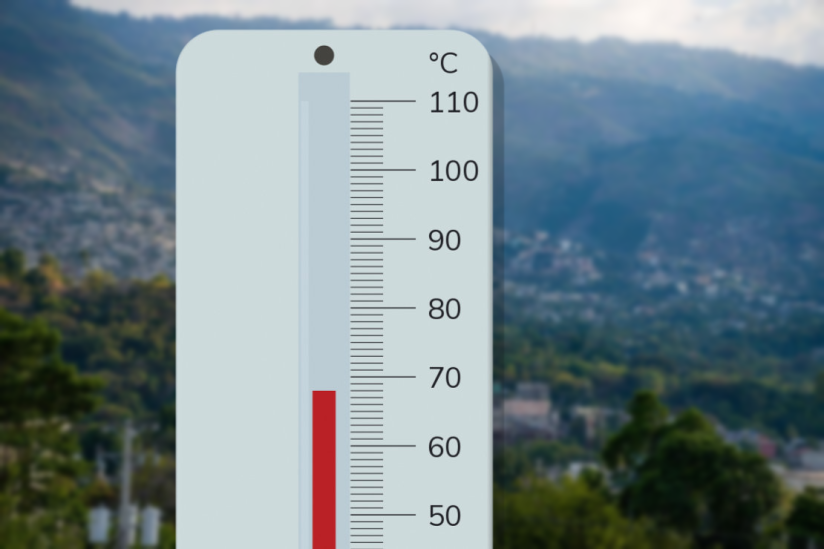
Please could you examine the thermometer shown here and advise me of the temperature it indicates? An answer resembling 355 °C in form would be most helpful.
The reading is 68 °C
